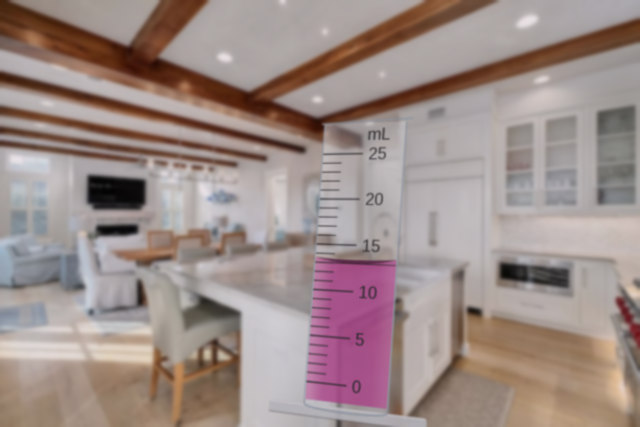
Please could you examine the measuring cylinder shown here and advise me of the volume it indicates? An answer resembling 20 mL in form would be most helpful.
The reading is 13 mL
